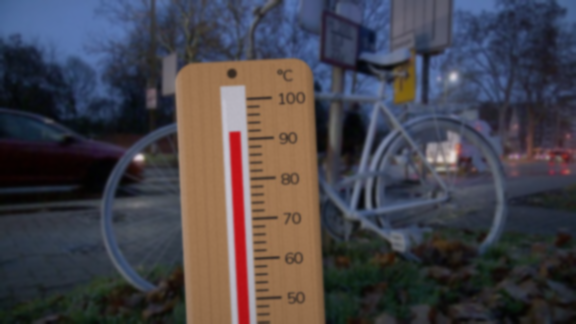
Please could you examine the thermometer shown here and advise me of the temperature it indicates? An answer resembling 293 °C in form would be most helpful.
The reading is 92 °C
